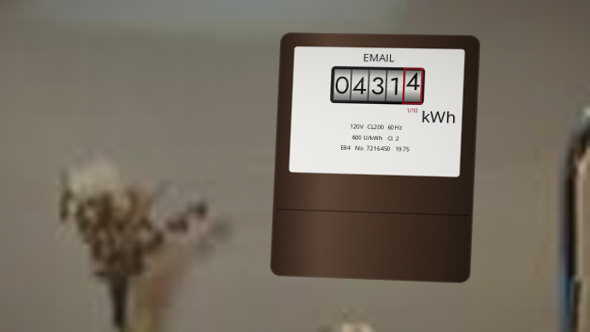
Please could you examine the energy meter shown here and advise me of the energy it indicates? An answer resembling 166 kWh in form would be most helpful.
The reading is 431.4 kWh
